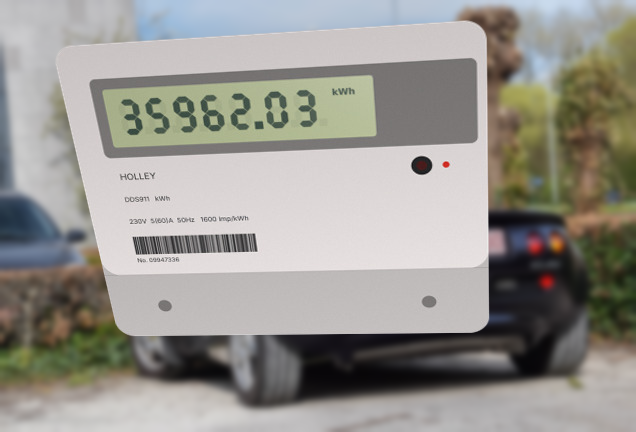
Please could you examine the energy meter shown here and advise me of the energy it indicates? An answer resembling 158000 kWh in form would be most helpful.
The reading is 35962.03 kWh
